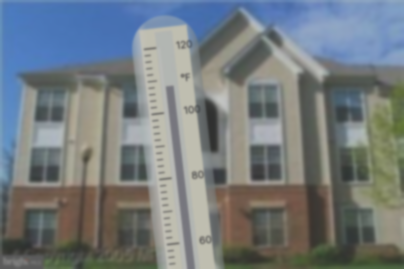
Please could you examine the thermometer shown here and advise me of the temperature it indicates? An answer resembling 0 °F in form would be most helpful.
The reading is 108 °F
